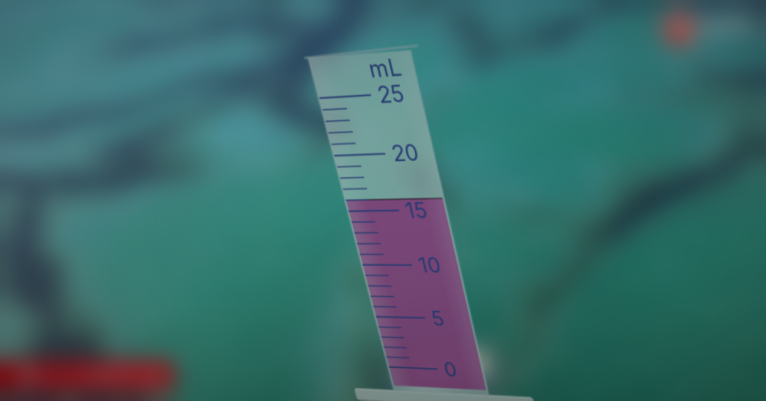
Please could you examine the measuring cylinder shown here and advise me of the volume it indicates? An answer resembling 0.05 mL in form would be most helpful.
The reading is 16 mL
